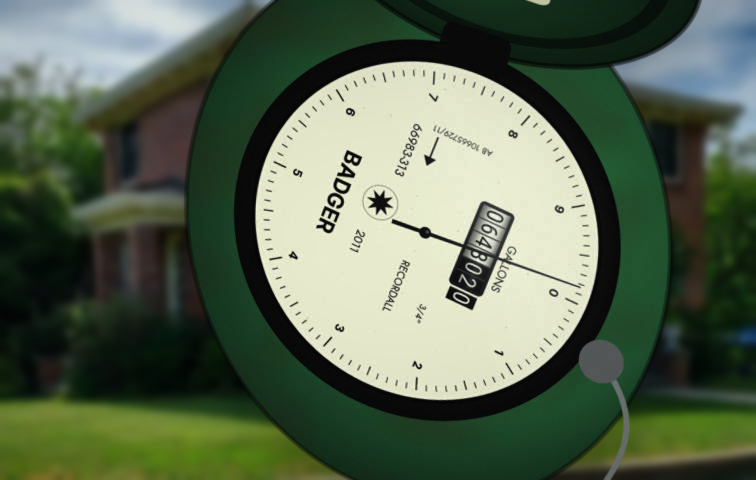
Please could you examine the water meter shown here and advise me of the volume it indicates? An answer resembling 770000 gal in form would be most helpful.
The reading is 648019.8 gal
